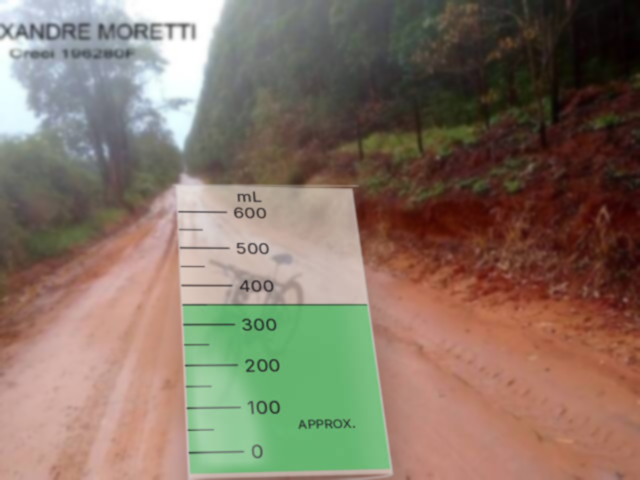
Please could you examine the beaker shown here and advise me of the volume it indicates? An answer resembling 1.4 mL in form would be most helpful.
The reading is 350 mL
